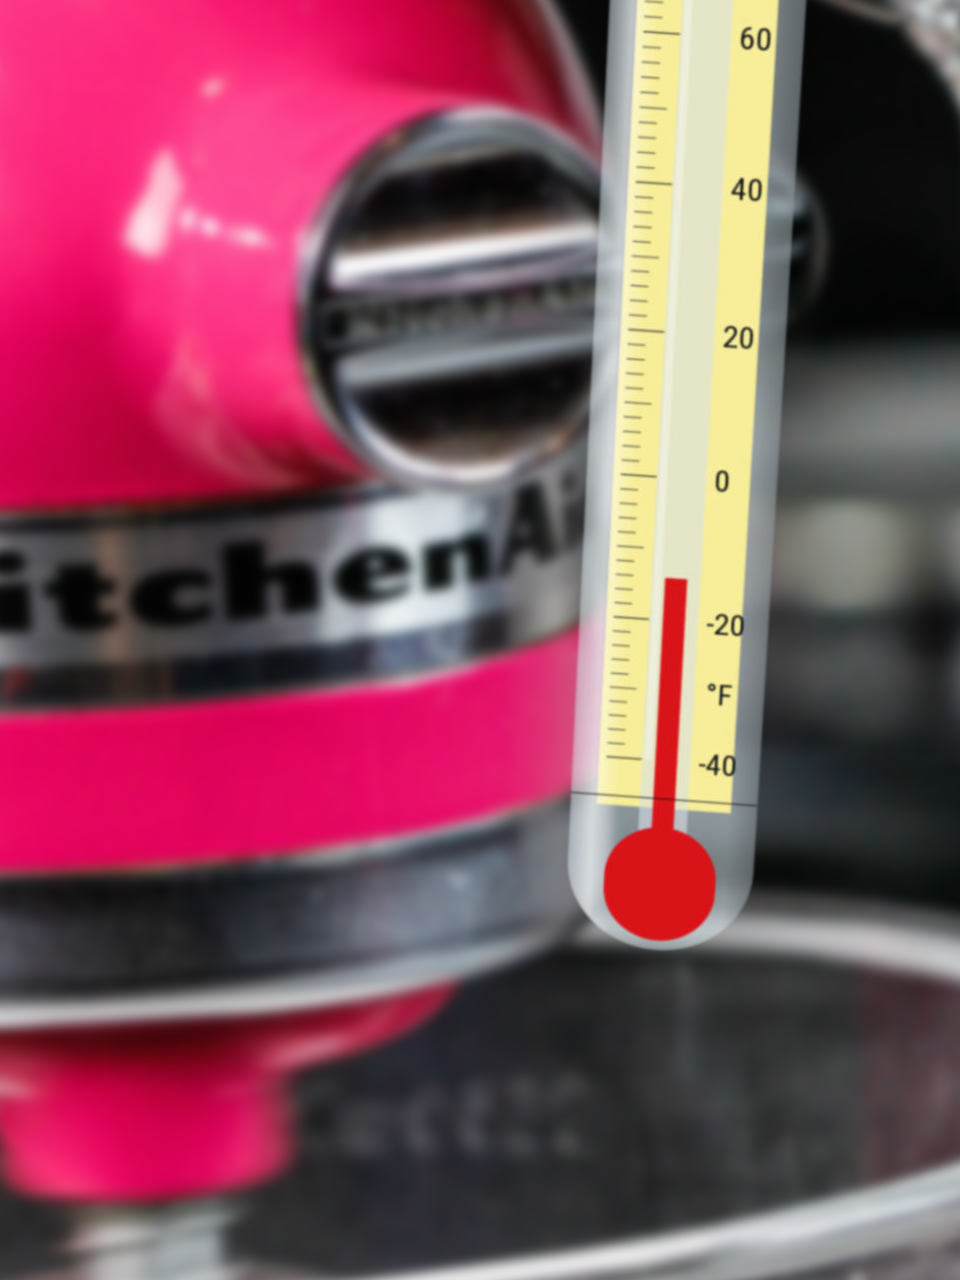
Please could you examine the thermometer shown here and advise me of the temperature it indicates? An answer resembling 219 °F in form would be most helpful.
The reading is -14 °F
